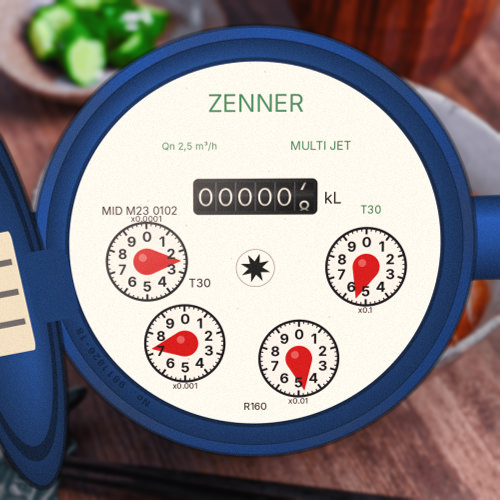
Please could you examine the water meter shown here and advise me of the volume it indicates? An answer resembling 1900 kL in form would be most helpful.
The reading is 7.5472 kL
